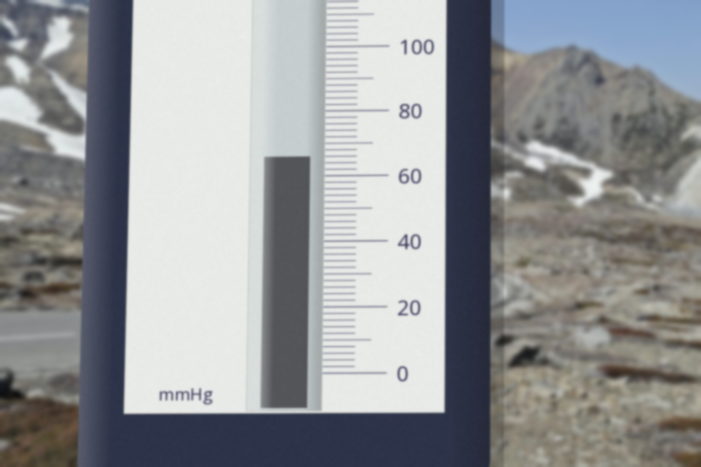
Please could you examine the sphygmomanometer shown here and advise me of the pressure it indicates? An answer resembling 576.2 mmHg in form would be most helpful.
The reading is 66 mmHg
